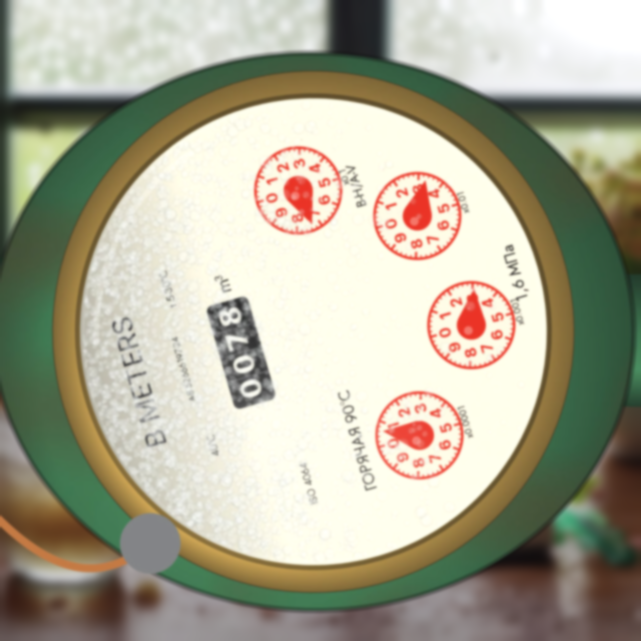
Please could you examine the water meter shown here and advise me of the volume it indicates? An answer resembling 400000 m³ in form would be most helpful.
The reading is 78.7330 m³
